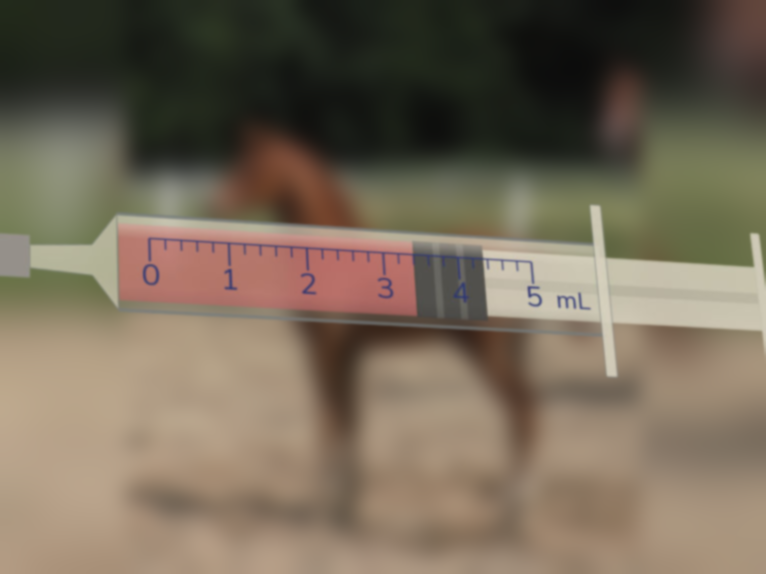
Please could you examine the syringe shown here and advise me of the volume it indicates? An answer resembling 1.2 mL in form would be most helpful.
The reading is 3.4 mL
